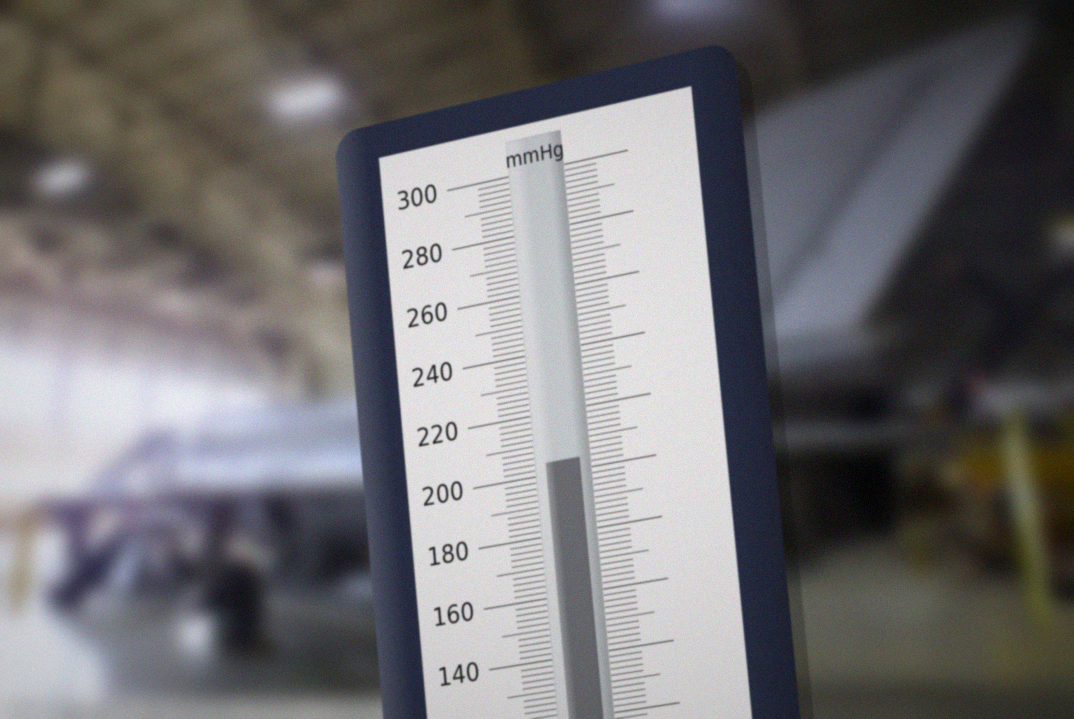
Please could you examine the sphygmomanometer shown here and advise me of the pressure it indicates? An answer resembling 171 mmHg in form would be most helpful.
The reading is 204 mmHg
